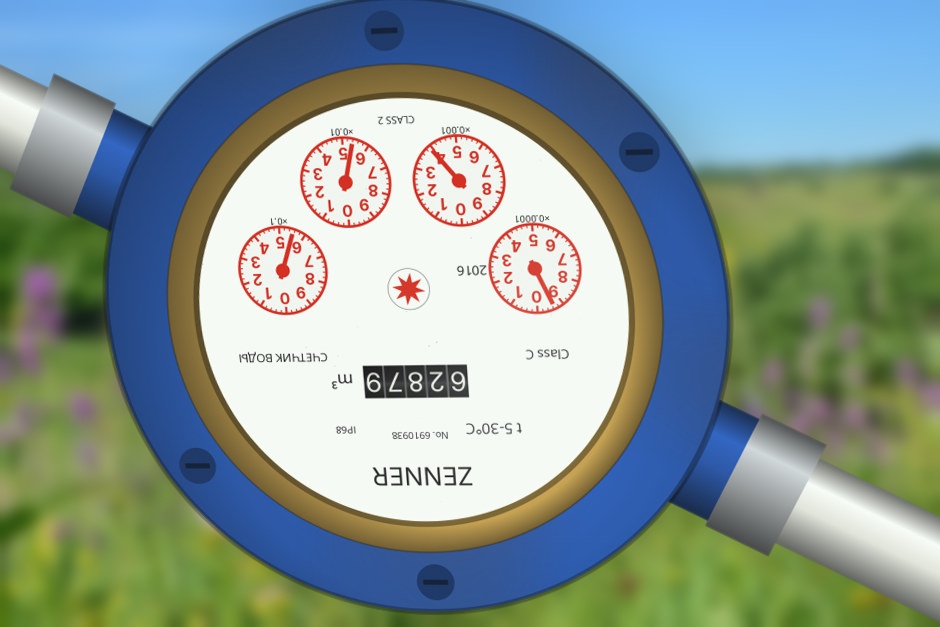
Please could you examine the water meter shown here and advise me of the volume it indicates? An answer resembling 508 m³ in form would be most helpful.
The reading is 62879.5539 m³
